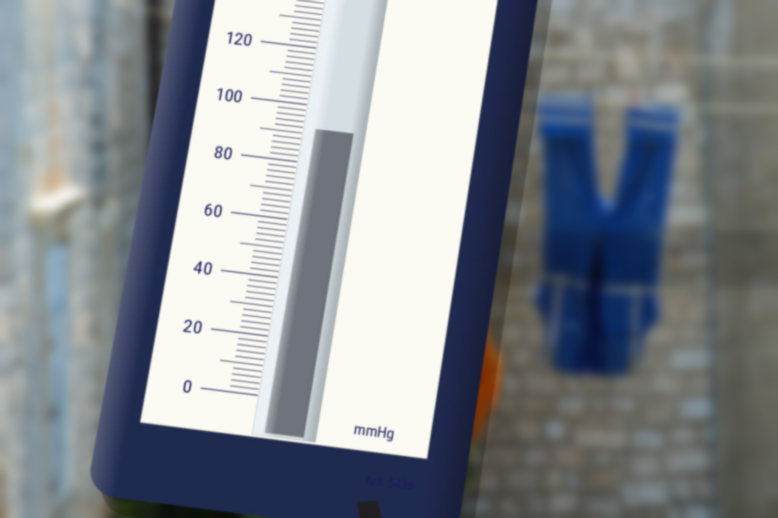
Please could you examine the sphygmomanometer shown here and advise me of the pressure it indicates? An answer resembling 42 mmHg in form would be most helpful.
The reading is 92 mmHg
